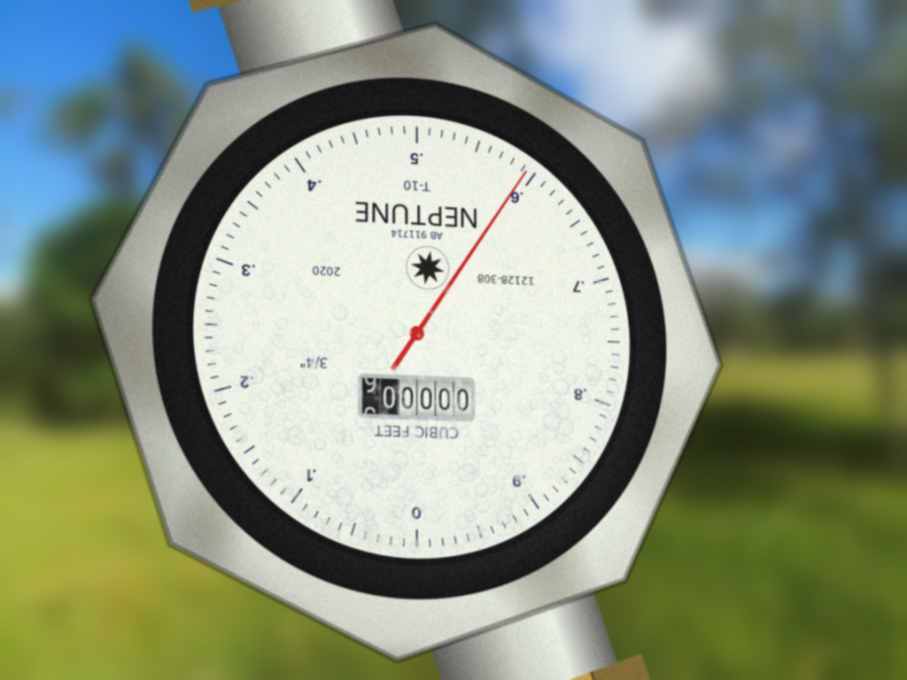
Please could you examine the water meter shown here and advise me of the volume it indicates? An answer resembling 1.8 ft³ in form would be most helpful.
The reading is 5.59 ft³
